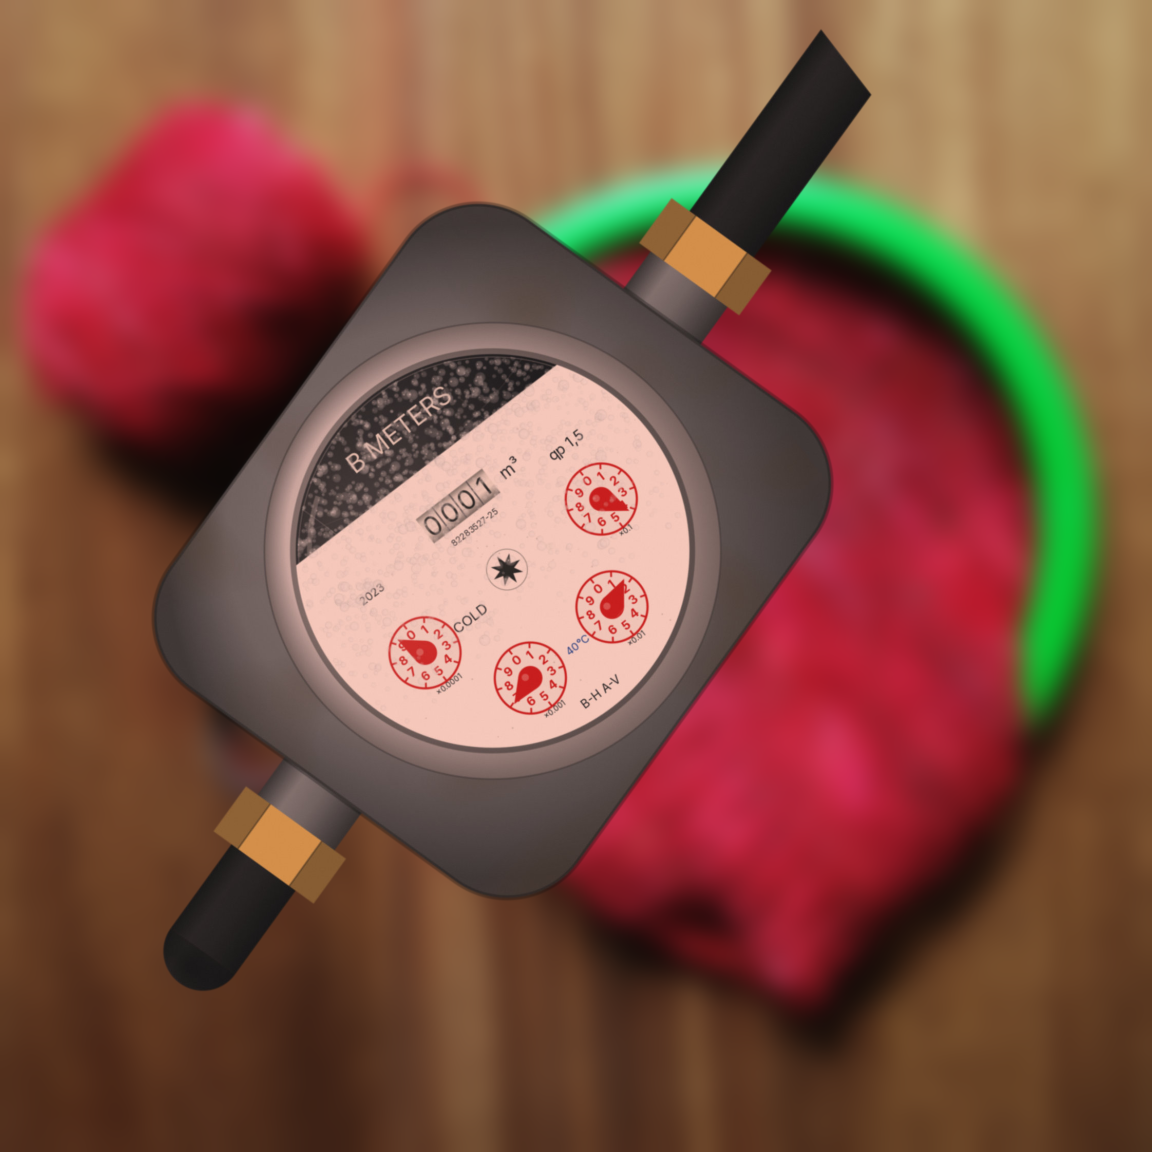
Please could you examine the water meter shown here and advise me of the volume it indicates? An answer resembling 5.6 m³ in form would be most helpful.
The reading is 1.4169 m³
